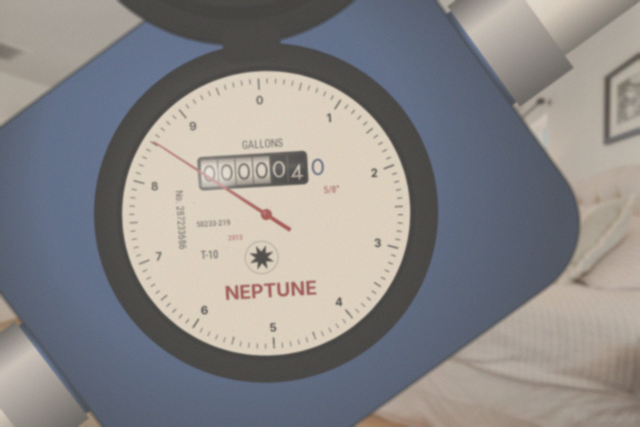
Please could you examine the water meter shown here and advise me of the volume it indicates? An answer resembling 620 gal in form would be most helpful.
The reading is 38.5 gal
